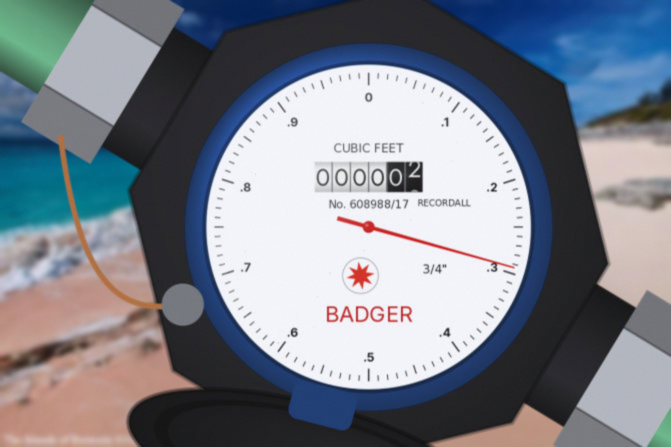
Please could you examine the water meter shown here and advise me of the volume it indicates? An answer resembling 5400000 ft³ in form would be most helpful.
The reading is 2.29 ft³
